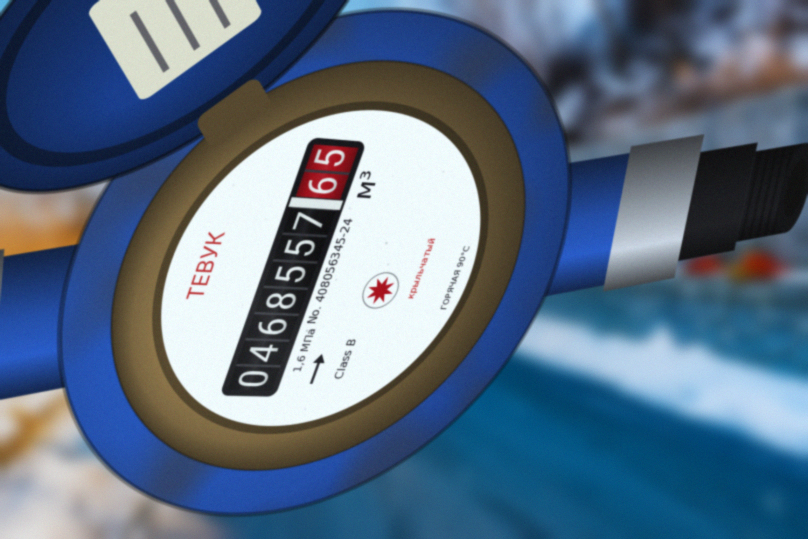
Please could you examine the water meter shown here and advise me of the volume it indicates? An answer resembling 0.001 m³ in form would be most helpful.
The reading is 468557.65 m³
